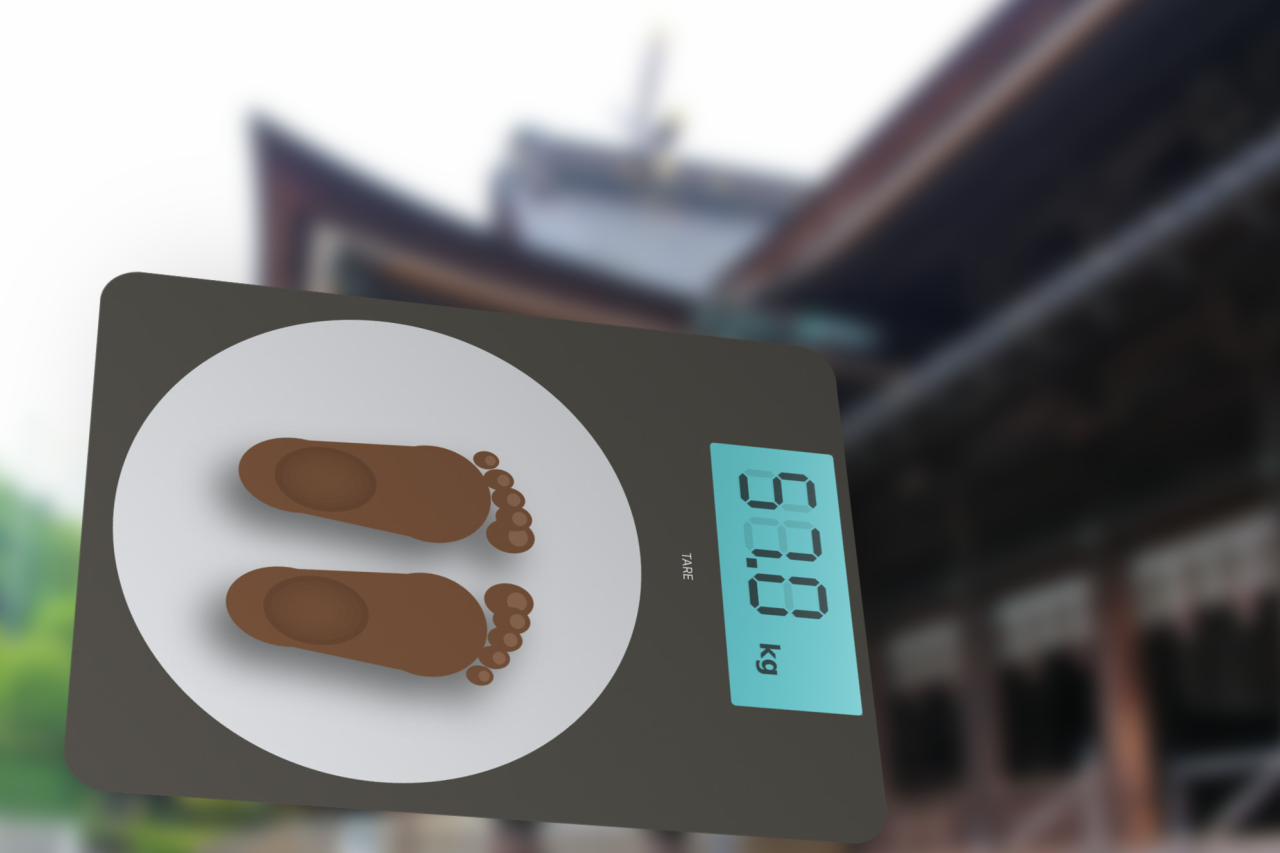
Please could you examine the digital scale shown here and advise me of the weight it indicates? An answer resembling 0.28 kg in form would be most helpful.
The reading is 57.0 kg
